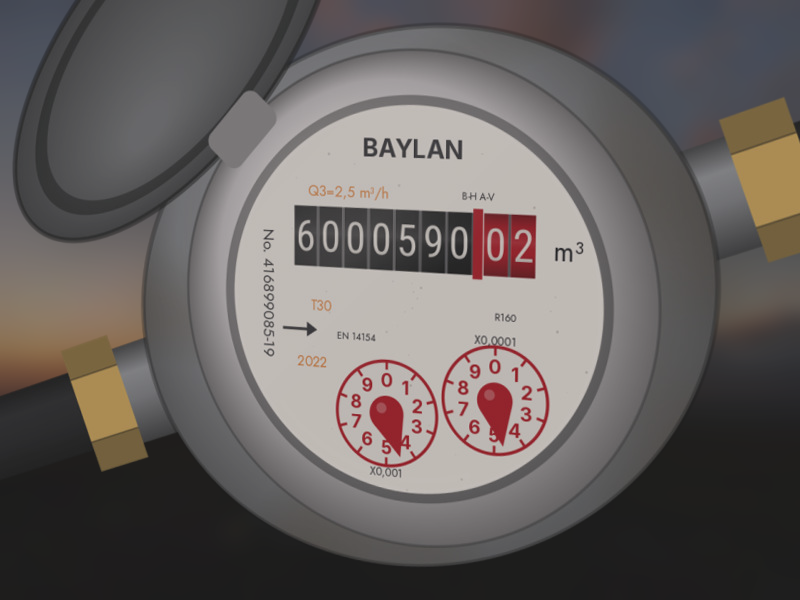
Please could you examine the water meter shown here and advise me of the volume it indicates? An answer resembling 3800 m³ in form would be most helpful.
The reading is 6000590.0244 m³
